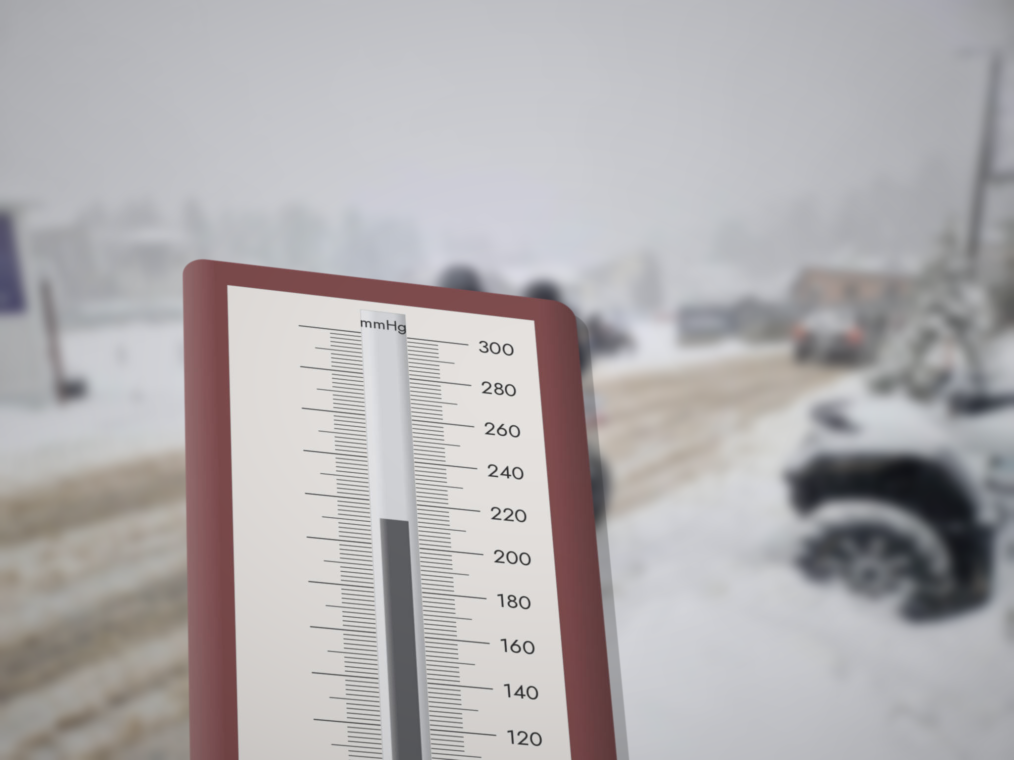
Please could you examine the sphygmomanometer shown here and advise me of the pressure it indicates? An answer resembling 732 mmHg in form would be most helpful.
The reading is 212 mmHg
